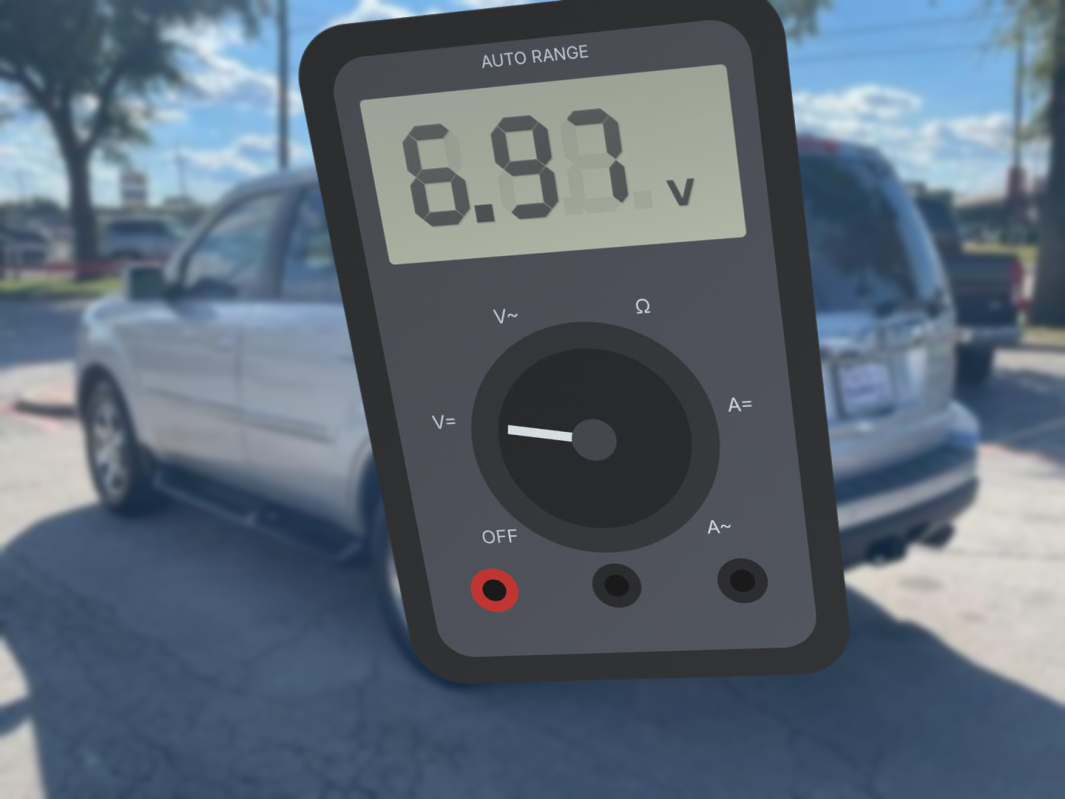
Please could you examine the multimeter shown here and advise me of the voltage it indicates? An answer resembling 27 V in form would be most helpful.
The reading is 6.97 V
